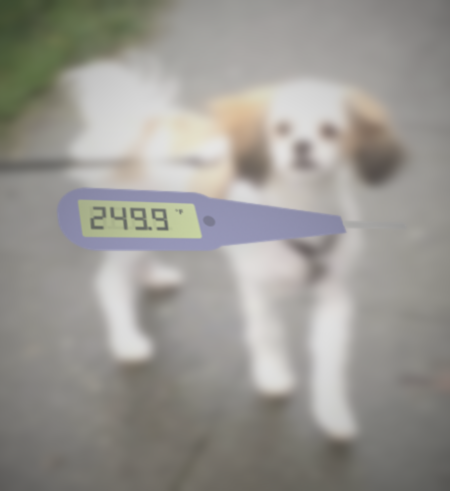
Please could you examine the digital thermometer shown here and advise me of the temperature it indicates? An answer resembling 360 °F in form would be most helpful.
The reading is 249.9 °F
